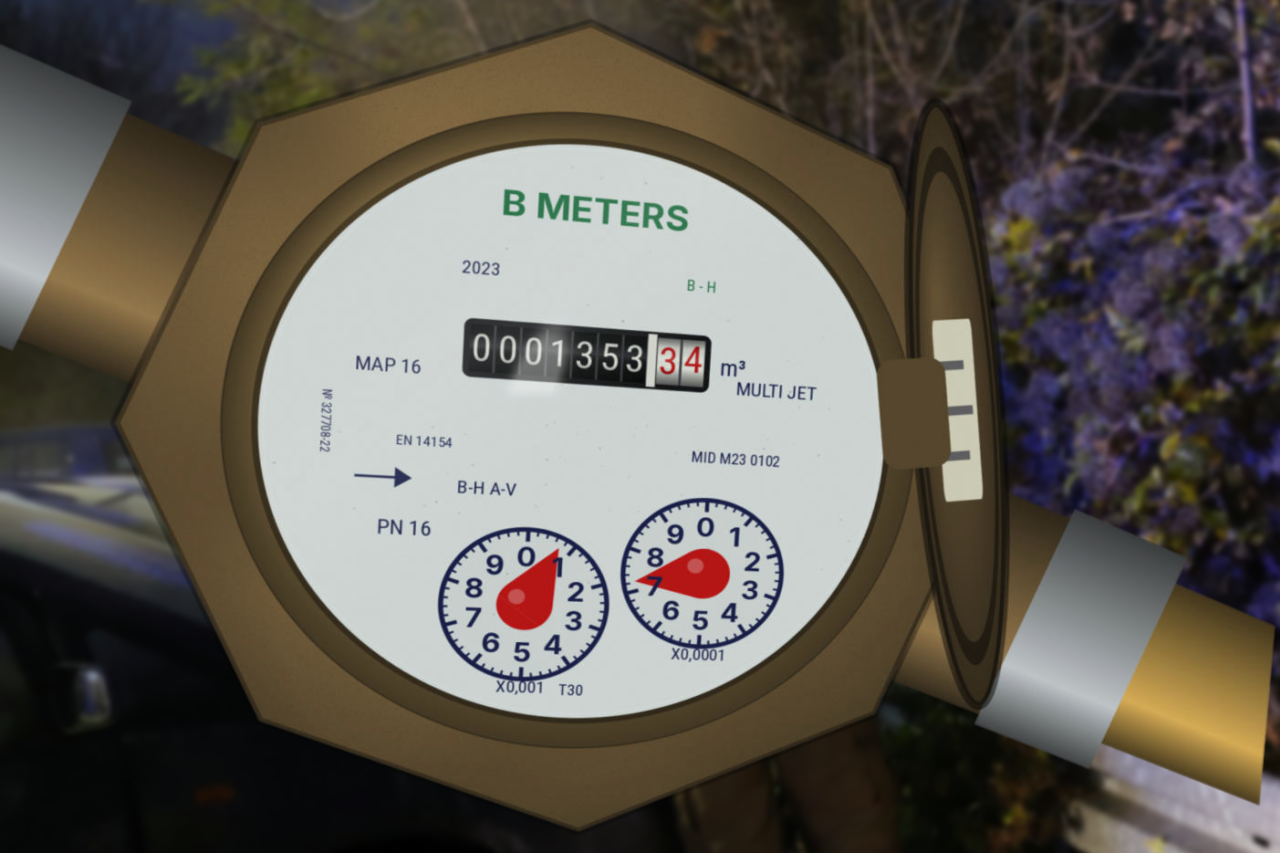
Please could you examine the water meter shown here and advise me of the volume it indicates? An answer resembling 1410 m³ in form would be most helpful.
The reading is 1353.3407 m³
